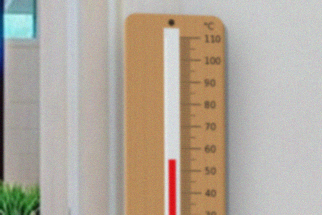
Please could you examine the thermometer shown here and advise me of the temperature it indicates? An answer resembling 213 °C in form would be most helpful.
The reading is 55 °C
